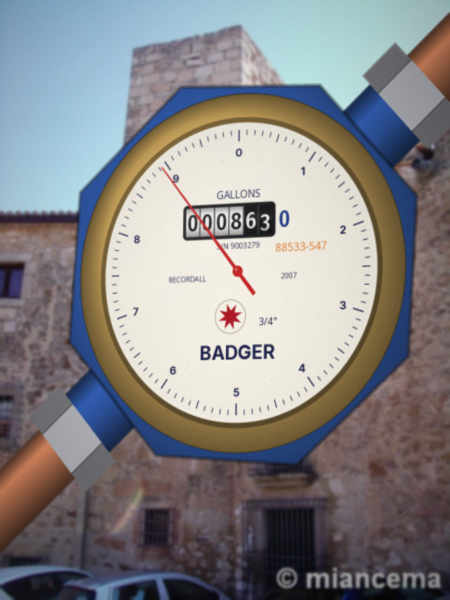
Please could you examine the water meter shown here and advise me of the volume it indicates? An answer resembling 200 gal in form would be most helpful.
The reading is 8628.9 gal
